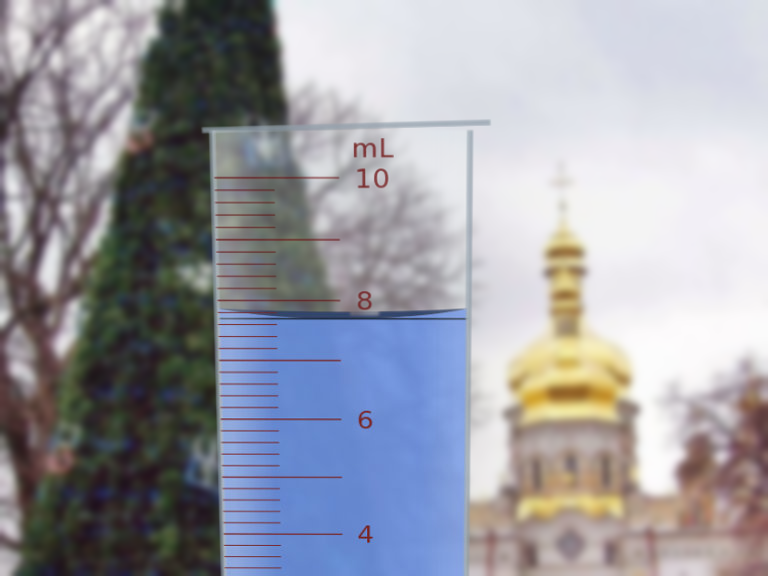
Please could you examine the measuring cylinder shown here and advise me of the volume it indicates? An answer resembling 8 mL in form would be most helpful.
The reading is 7.7 mL
